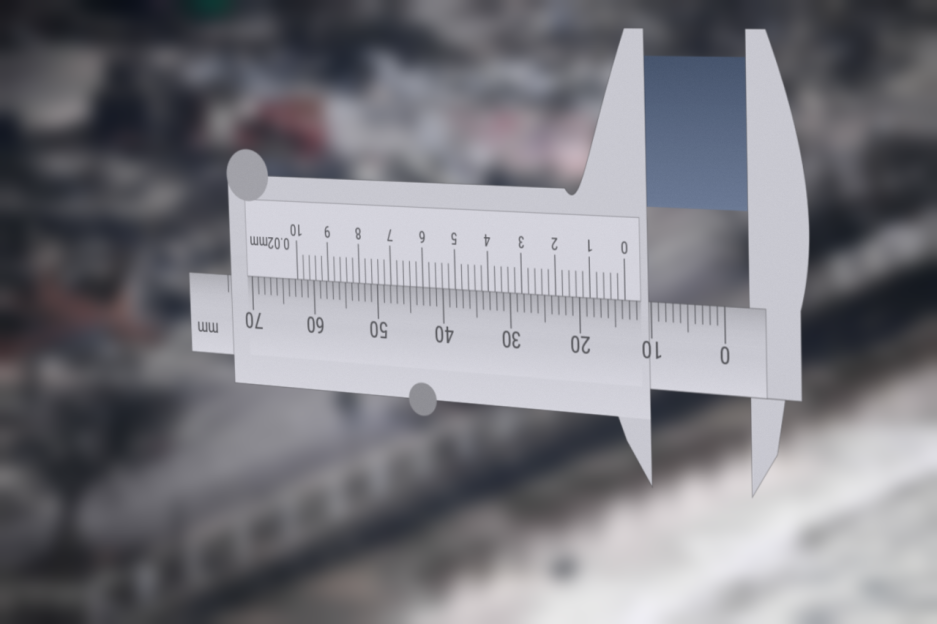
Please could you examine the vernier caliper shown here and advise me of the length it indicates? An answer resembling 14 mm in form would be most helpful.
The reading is 13.6 mm
